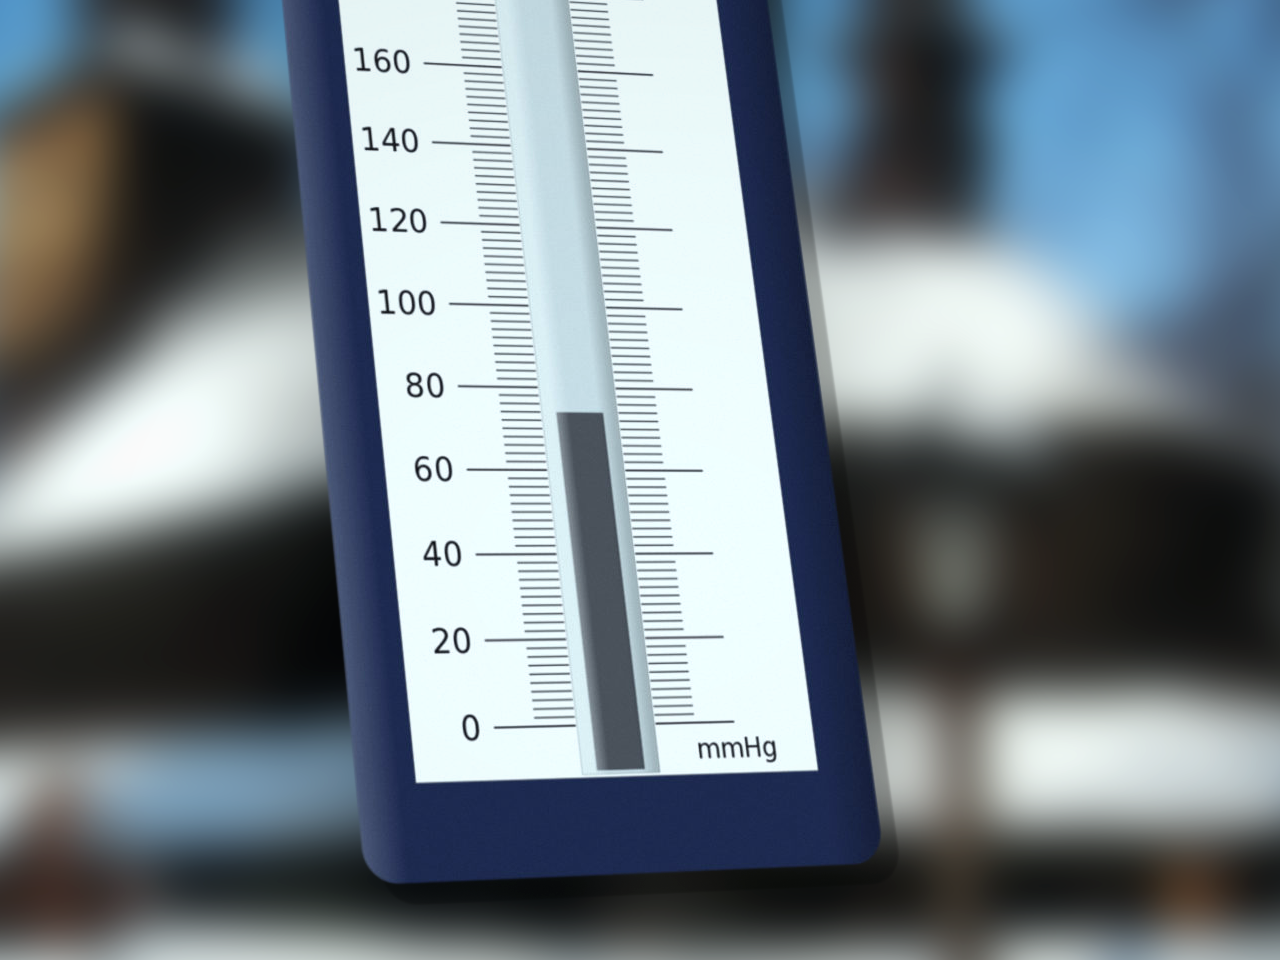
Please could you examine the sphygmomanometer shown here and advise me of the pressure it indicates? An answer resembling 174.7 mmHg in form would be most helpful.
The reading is 74 mmHg
